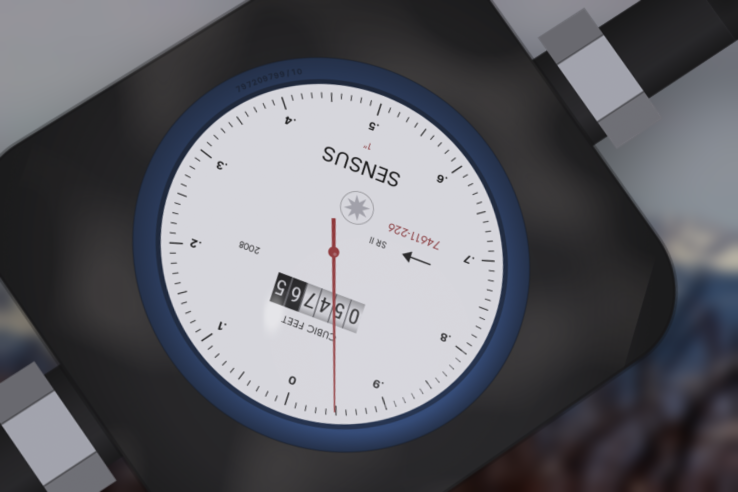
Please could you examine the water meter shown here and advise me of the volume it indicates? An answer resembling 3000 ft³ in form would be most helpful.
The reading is 54764.95 ft³
